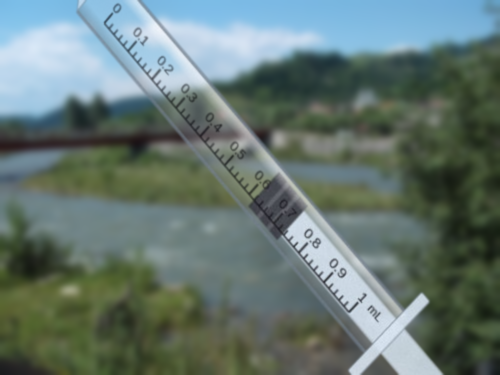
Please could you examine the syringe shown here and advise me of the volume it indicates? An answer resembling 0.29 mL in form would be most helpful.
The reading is 0.62 mL
